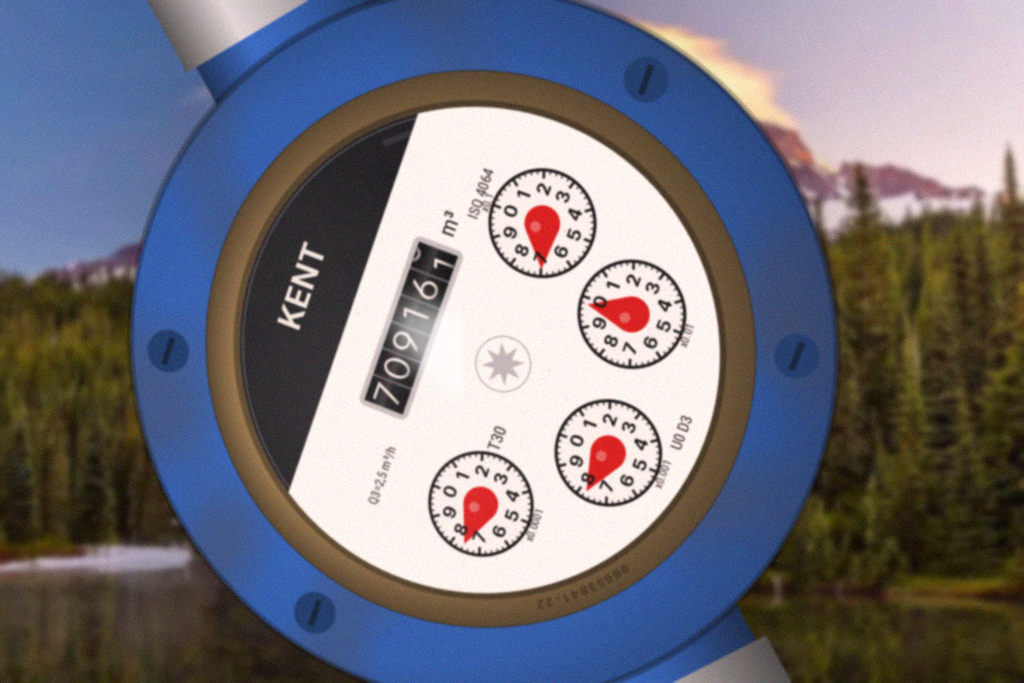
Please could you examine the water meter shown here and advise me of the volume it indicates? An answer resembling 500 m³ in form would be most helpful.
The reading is 709160.6977 m³
